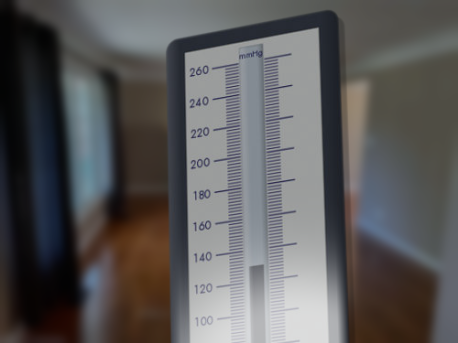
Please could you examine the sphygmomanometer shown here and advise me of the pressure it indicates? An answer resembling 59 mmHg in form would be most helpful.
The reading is 130 mmHg
